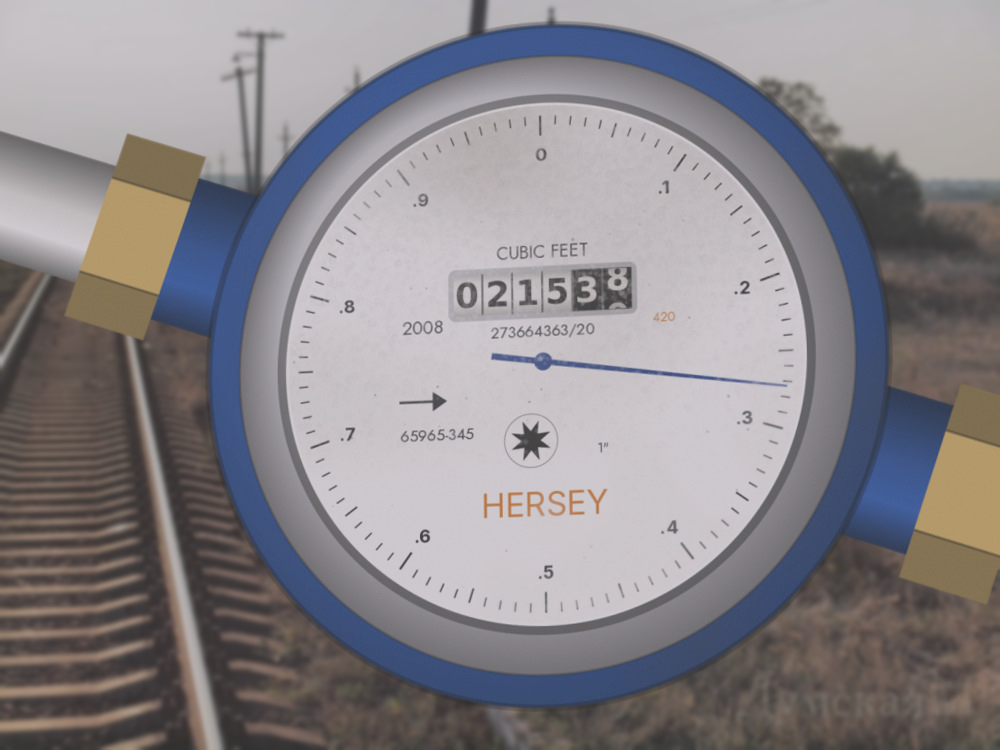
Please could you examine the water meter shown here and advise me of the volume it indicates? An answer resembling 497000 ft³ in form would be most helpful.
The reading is 21538.27 ft³
